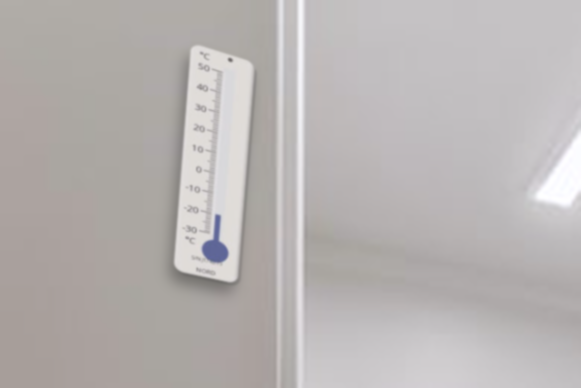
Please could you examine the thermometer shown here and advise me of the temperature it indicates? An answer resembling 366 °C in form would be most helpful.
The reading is -20 °C
